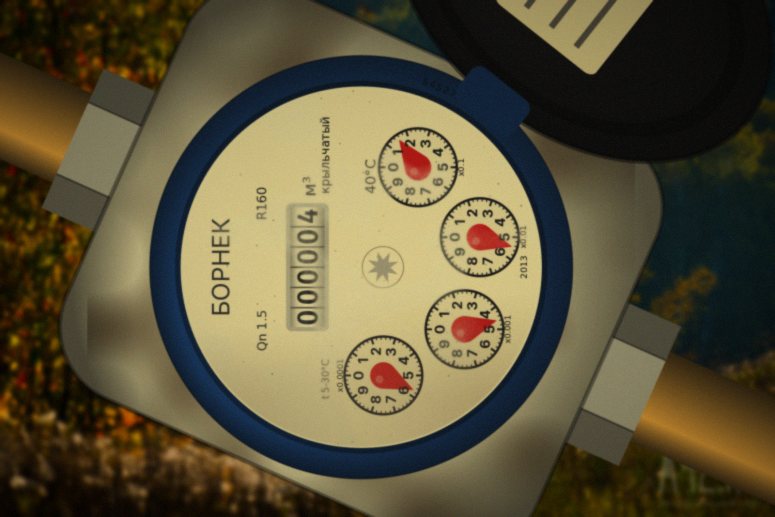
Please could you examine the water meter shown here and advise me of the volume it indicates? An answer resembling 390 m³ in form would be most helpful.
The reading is 4.1545 m³
